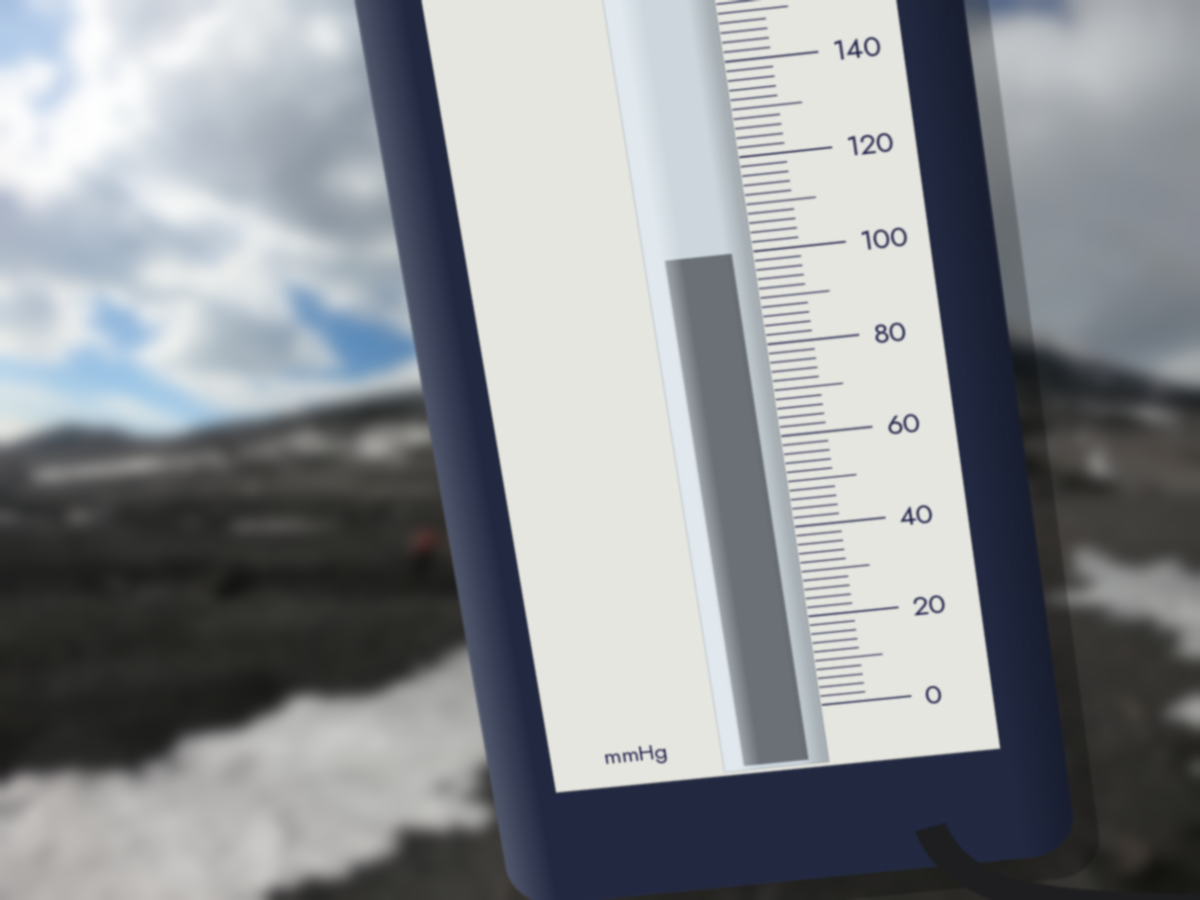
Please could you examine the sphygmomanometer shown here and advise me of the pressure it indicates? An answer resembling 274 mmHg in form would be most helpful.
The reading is 100 mmHg
